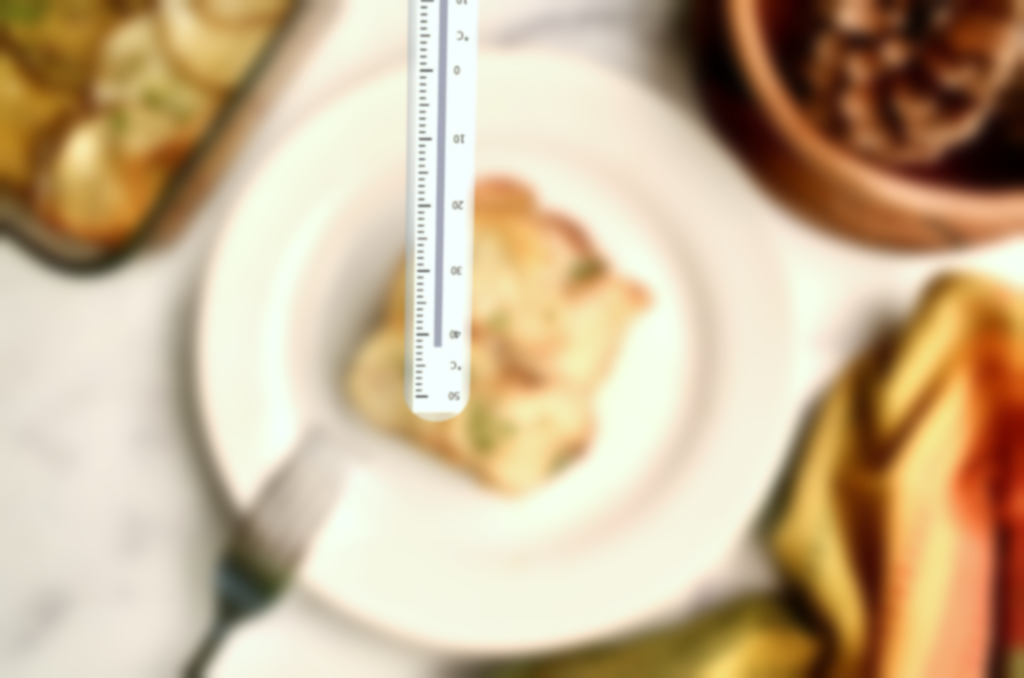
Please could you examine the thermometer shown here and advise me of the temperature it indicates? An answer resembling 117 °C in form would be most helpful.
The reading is 42 °C
